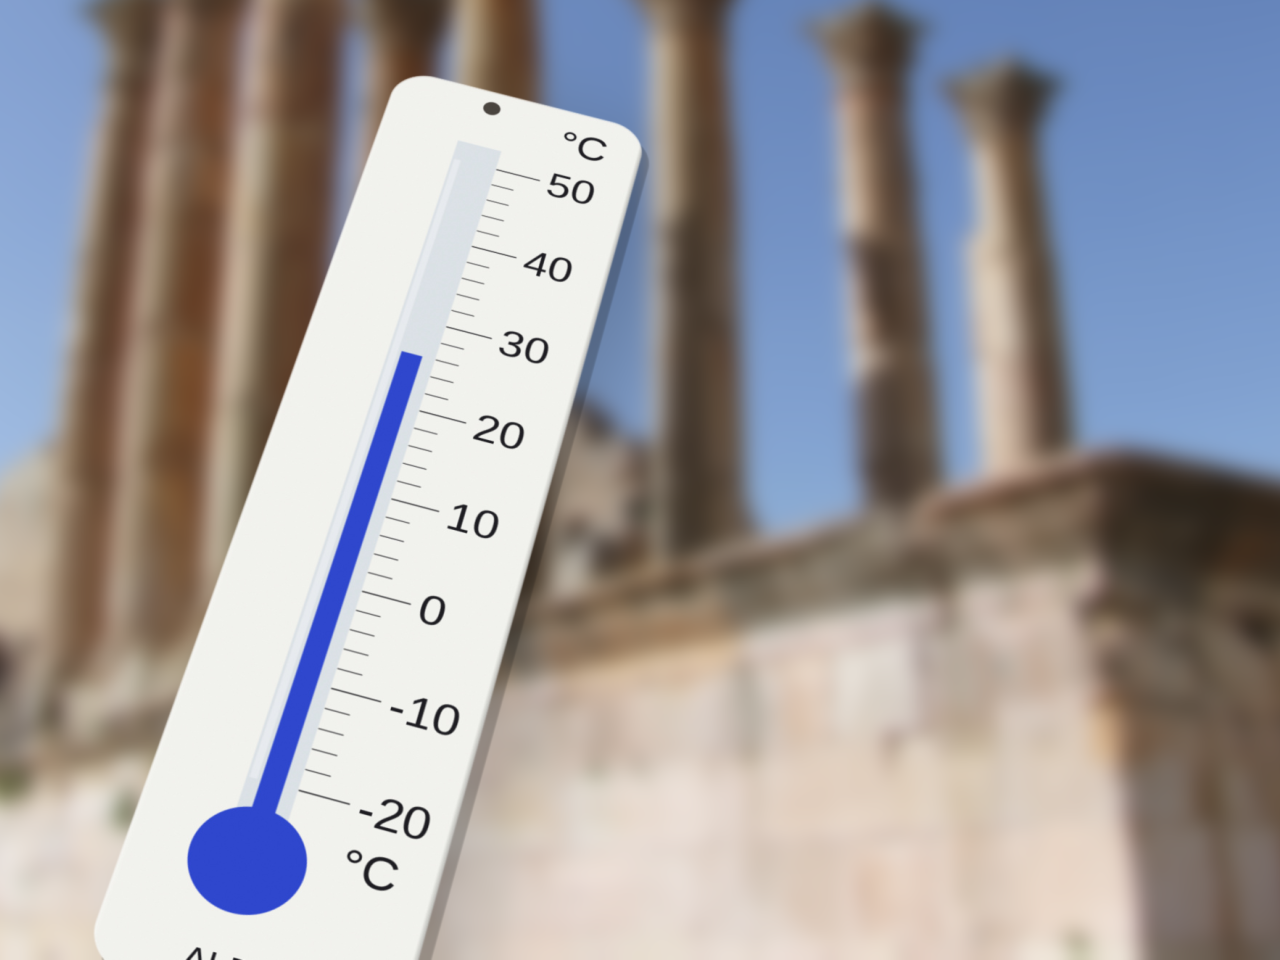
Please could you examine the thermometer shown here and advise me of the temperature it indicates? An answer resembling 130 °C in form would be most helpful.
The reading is 26 °C
